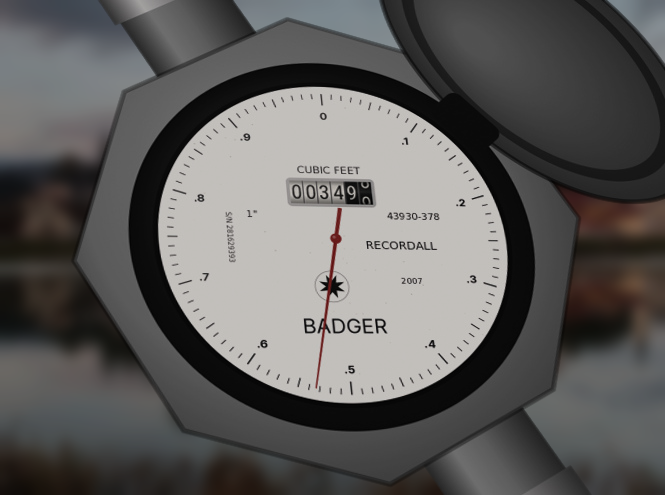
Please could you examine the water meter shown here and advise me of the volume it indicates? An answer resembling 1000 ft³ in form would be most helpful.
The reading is 3498.53 ft³
